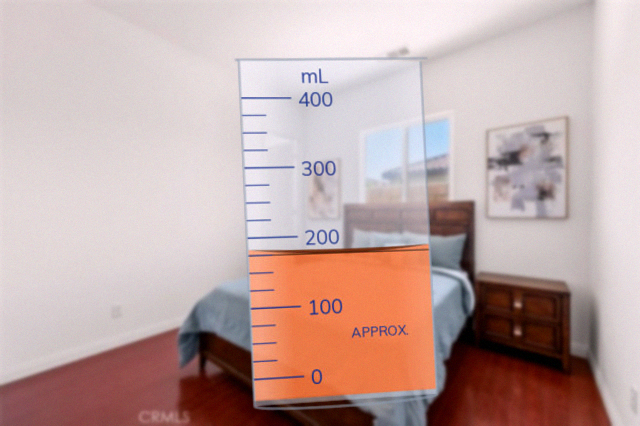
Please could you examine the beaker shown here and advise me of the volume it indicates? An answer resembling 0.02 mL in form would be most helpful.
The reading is 175 mL
